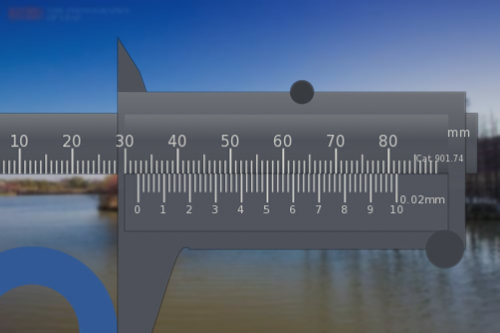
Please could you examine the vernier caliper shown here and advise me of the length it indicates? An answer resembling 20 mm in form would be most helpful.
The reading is 32.5 mm
